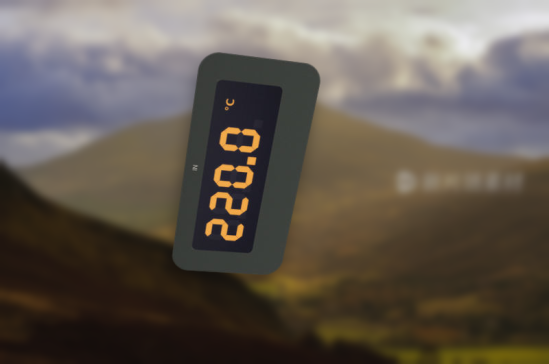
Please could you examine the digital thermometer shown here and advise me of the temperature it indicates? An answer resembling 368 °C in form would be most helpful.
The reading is 220.0 °C
